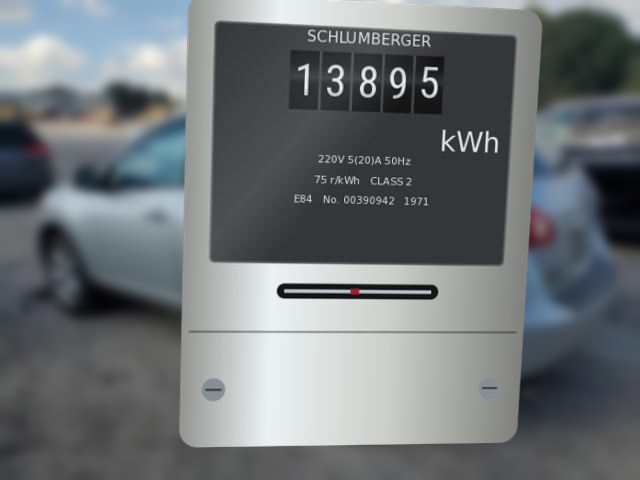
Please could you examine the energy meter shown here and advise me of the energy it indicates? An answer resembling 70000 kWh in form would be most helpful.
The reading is 13895 kWh
